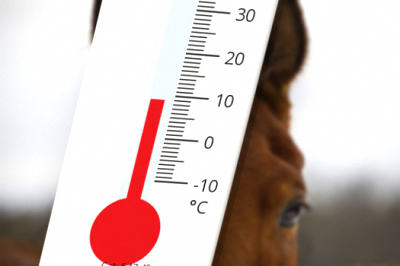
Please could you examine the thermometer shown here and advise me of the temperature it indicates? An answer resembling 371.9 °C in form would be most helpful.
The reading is 9 °C
